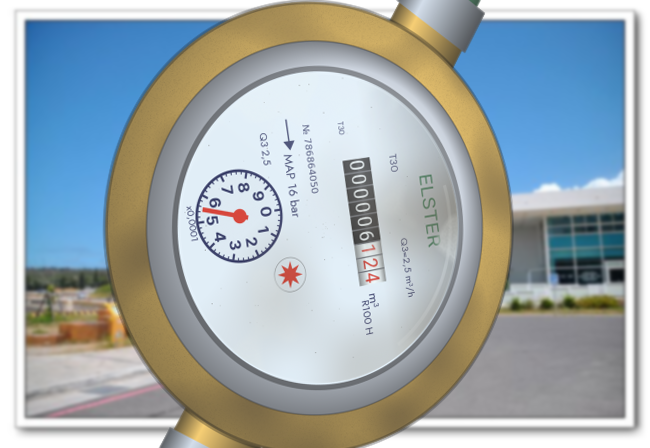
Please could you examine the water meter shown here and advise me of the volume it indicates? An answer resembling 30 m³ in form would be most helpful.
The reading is 6.1245 m³
